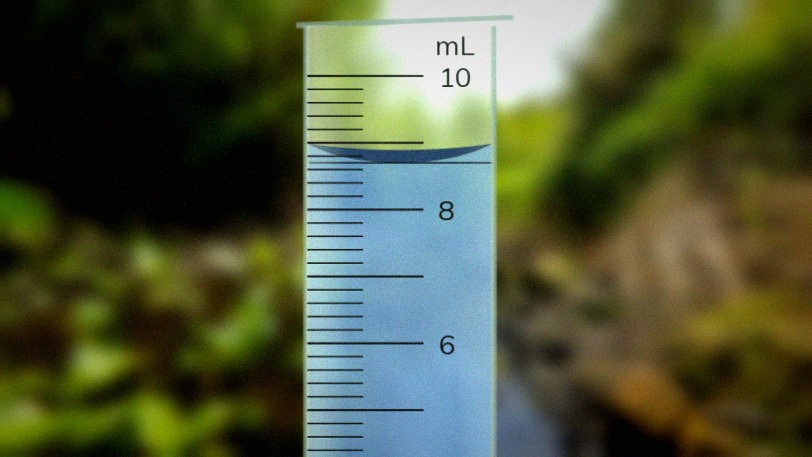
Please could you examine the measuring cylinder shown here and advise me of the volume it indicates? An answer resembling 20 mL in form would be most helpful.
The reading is 8.7 mL
